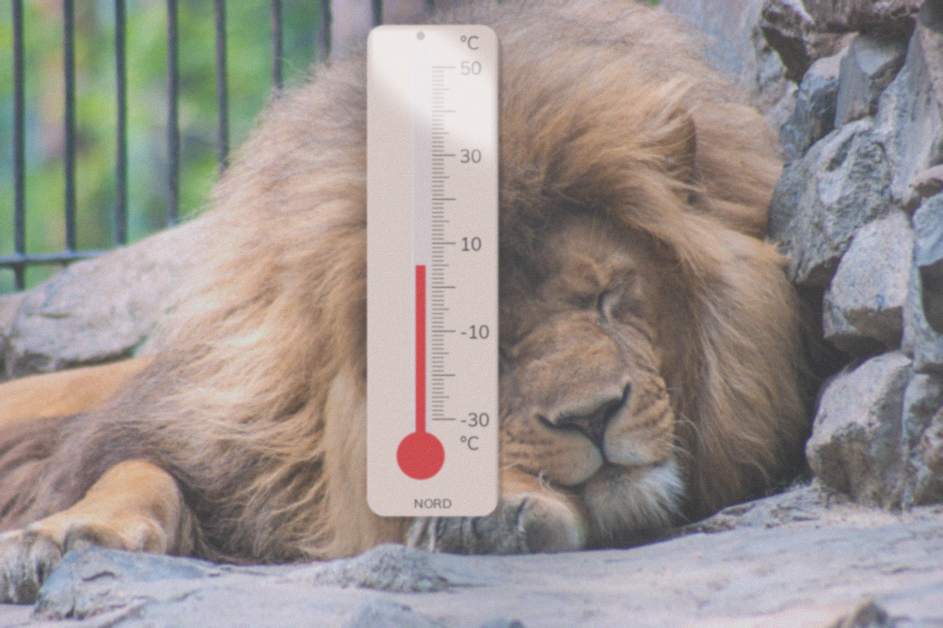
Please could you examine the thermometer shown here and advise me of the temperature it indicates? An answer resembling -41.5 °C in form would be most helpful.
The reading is 5 °C
